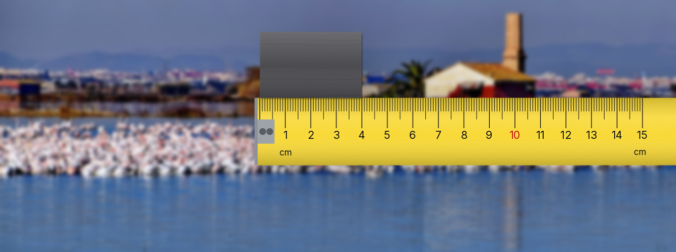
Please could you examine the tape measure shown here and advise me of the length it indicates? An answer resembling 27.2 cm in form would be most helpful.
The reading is 4 cm
